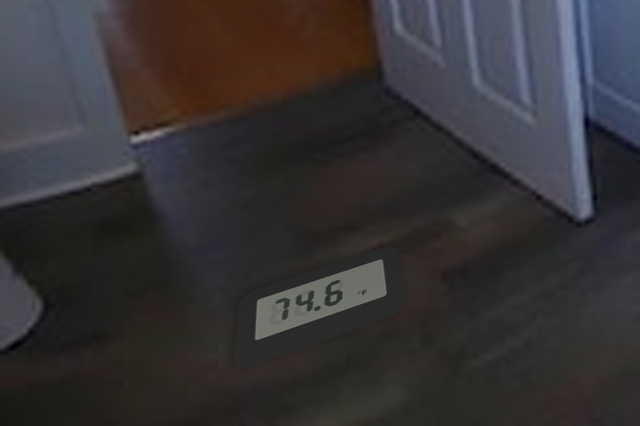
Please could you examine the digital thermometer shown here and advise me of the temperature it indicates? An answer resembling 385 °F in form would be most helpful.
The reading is 74.6 °F
